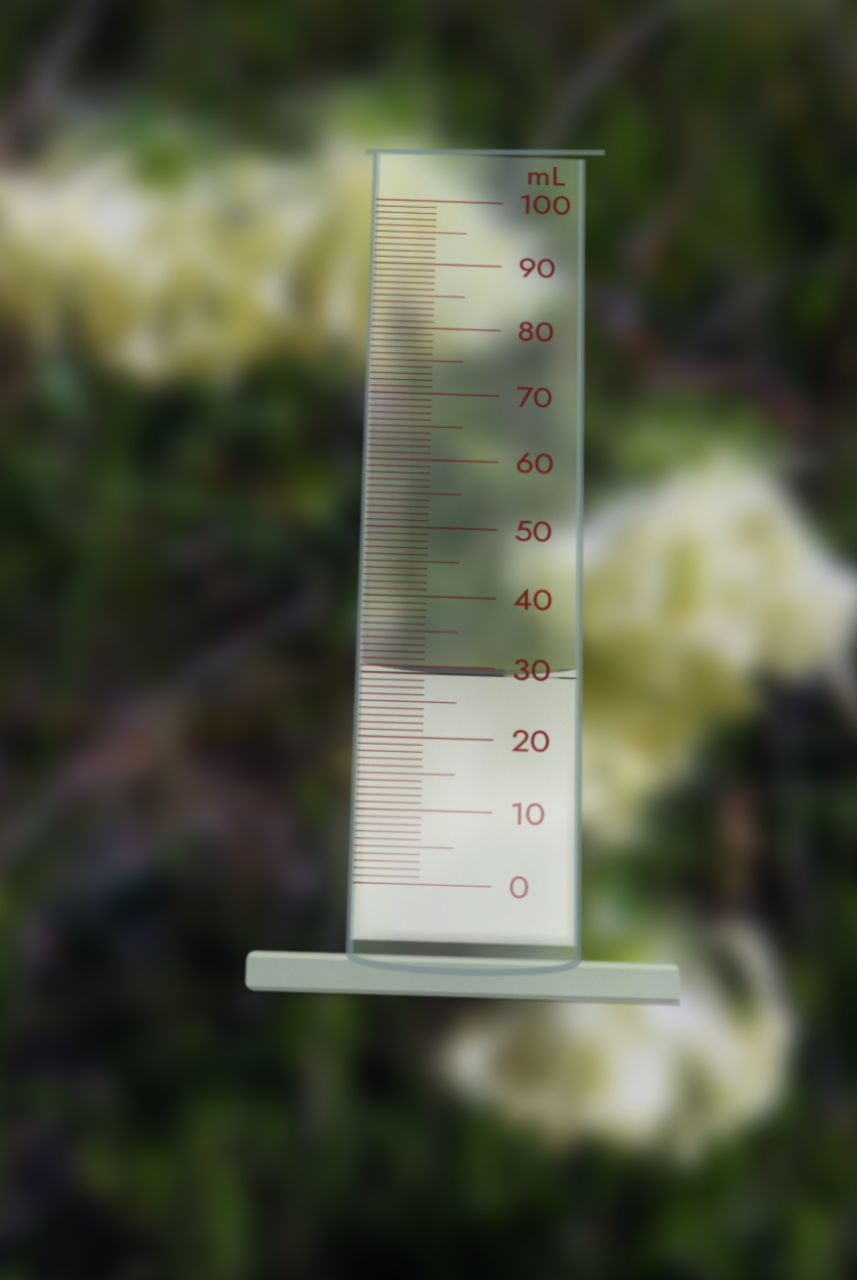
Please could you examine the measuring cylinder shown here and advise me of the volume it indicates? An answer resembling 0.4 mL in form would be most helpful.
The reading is 29 mL
